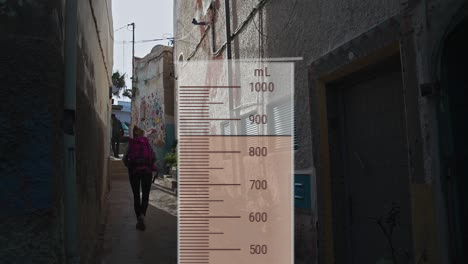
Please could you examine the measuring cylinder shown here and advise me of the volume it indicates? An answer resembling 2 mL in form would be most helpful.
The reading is 850 mL
